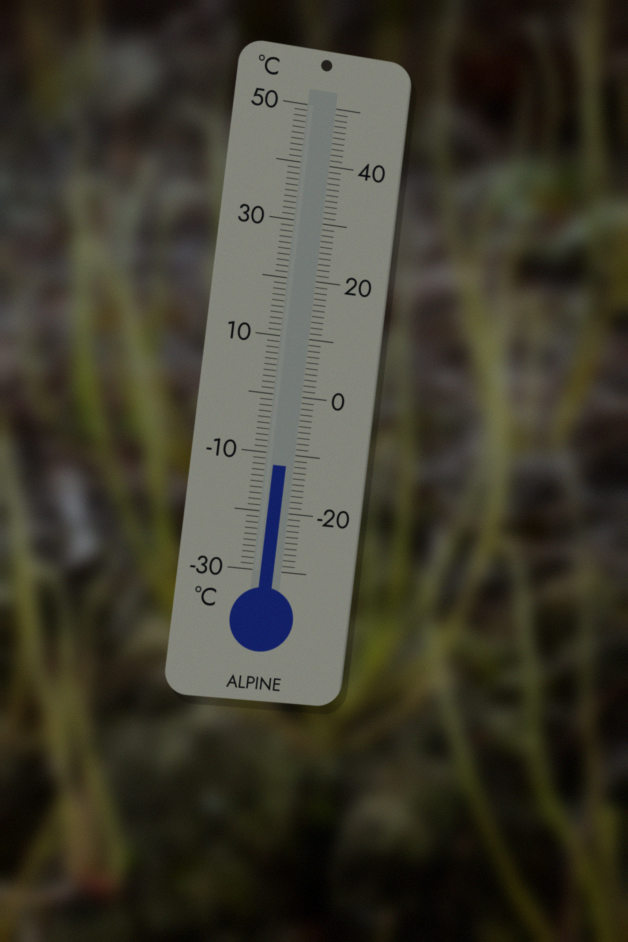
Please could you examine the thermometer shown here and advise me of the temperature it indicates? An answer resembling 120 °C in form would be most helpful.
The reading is -12 °C
